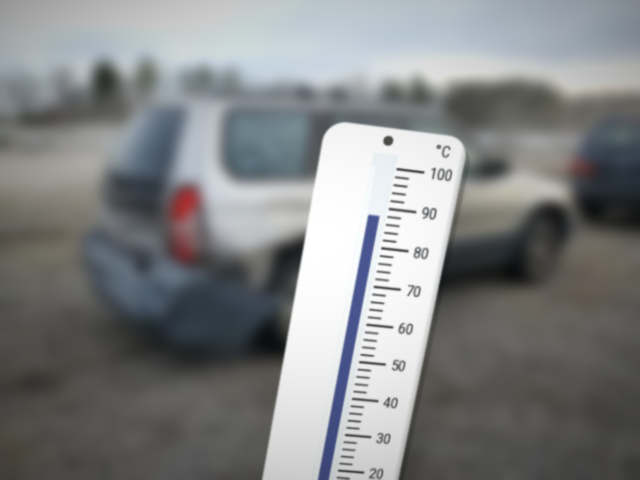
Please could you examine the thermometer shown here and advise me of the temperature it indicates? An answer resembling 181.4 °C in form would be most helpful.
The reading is 88 °C
